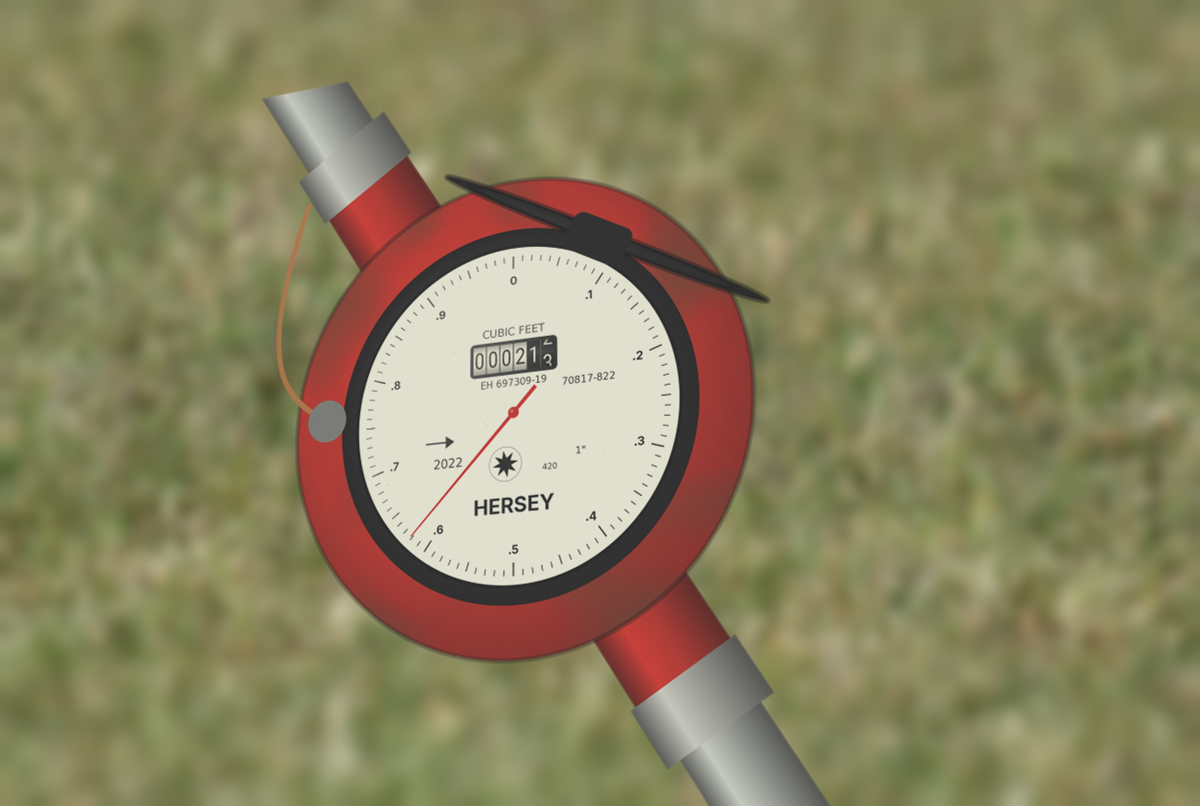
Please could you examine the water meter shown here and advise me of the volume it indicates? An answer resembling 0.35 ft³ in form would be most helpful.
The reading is 212.62 ft³
